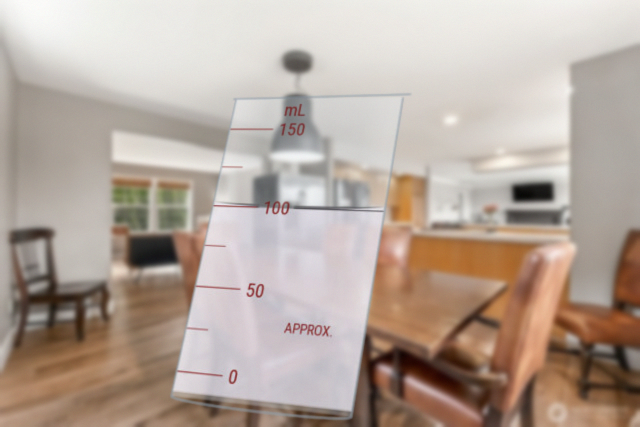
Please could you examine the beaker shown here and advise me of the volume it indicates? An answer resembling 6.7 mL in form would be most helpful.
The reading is 100 mL
